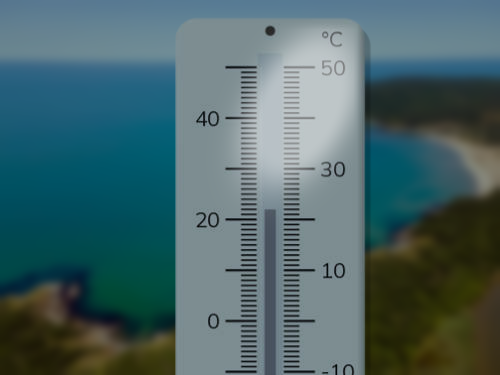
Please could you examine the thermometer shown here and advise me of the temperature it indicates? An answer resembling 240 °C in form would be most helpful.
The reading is 22 °C
